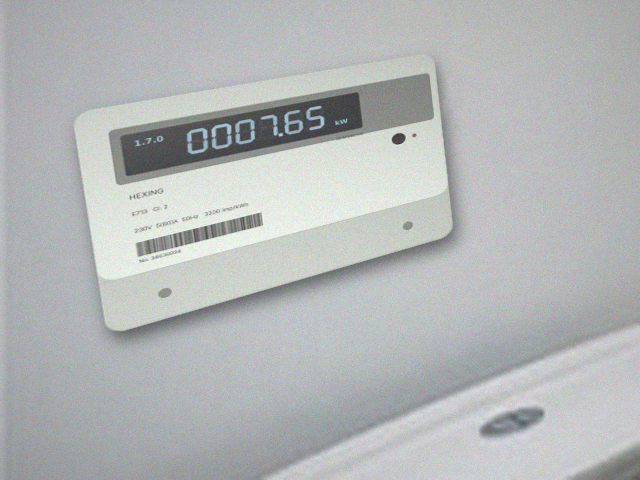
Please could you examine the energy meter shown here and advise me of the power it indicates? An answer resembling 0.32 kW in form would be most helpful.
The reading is 7.65 kW
